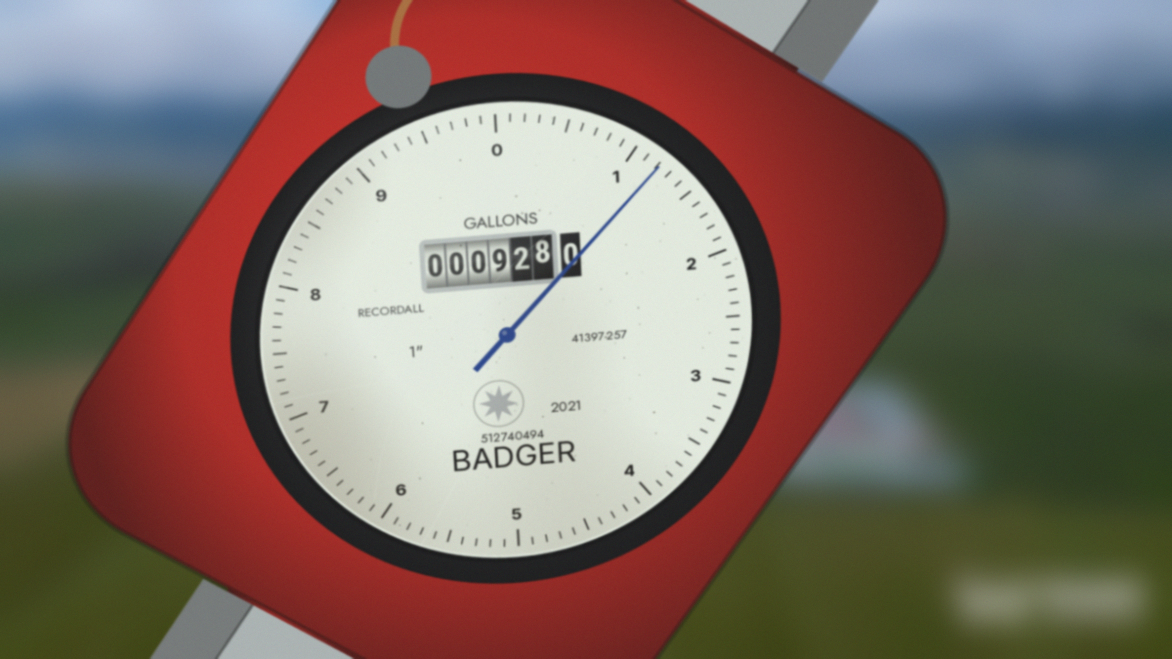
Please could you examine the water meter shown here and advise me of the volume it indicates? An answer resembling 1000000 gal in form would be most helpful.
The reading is 9281.2 gal
